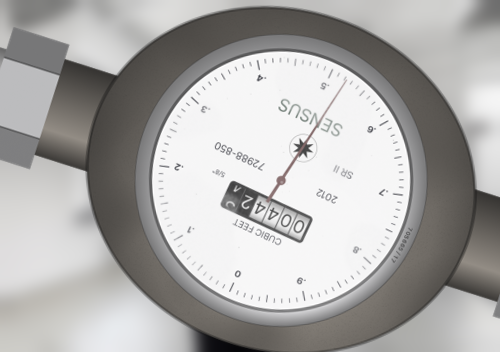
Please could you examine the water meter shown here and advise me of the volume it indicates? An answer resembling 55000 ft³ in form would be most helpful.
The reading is 4423.52 ft³
